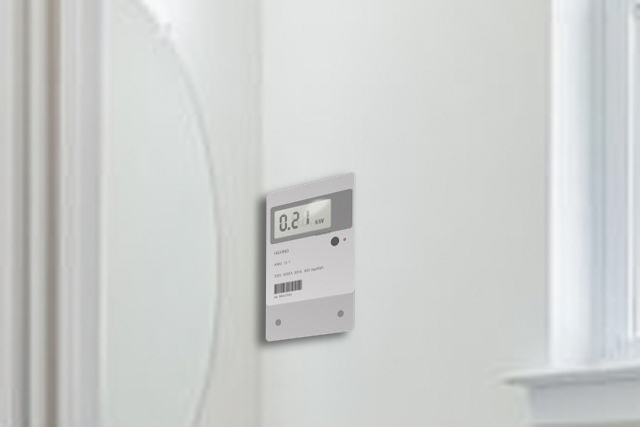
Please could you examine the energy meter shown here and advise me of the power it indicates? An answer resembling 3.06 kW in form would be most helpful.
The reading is 0.21 kW
